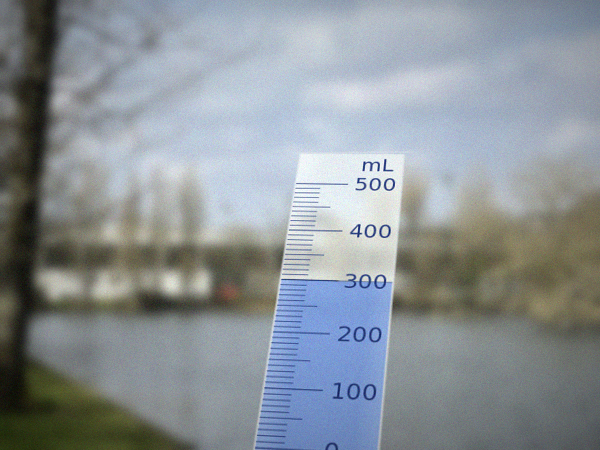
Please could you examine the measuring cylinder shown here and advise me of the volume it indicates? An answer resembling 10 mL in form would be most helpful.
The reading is 300 mL
